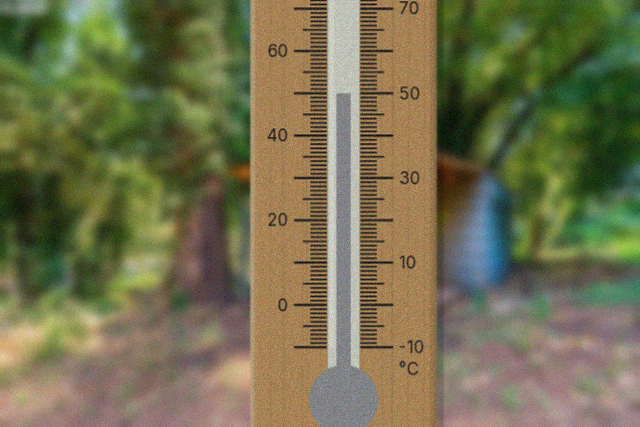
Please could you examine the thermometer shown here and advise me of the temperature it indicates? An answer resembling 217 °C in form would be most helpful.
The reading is 50 °C
